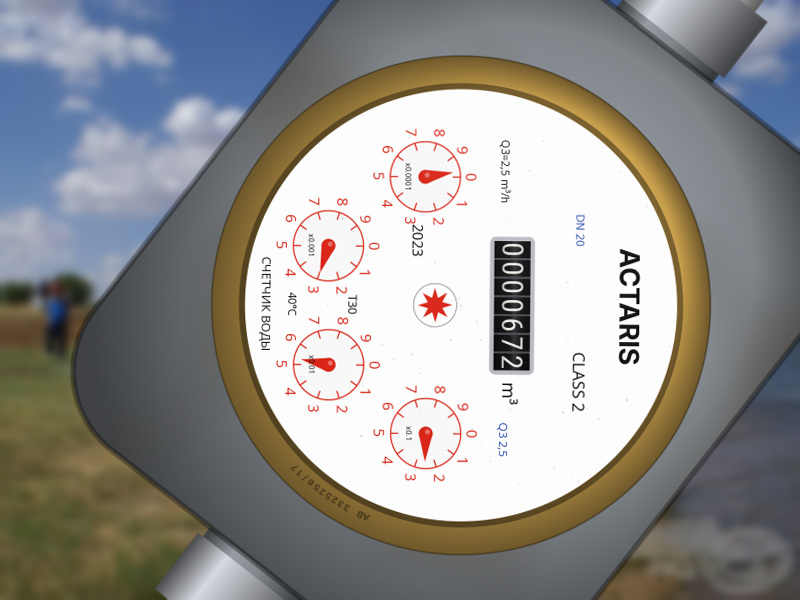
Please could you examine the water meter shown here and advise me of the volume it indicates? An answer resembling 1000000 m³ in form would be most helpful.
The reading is 672.2529 m³
